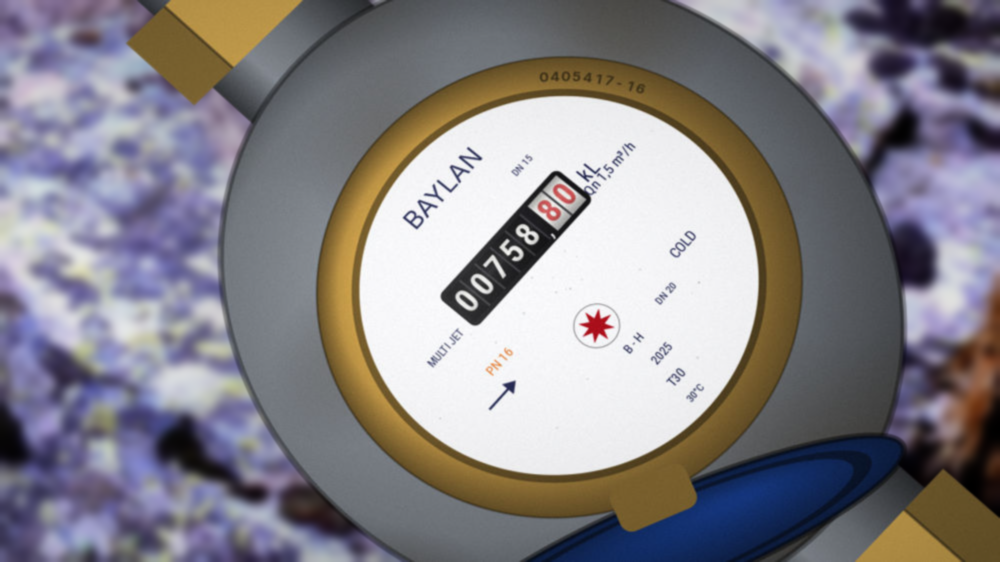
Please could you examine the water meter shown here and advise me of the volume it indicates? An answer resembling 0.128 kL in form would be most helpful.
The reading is 758.80 kL
